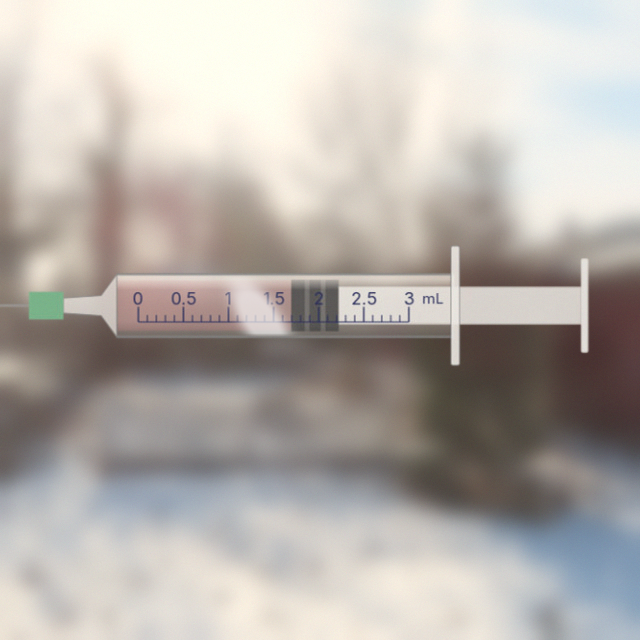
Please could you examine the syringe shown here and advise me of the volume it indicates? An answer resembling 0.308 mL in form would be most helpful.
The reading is 1.7 mL
